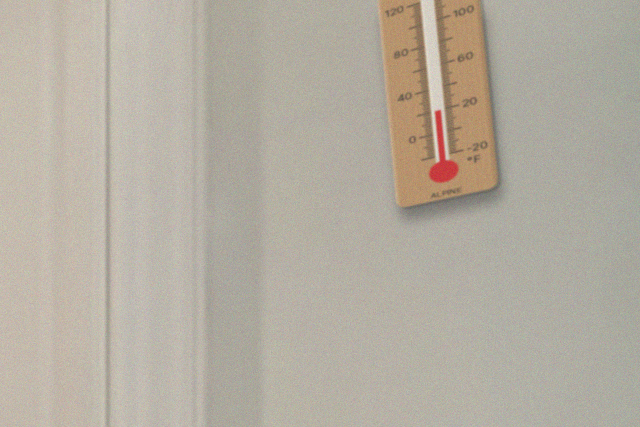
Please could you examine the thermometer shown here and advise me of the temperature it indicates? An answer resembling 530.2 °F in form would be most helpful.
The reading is 20 °F
